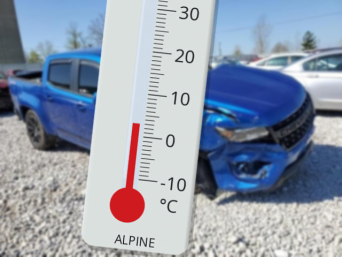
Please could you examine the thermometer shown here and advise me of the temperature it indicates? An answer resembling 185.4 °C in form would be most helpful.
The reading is 3 °C
